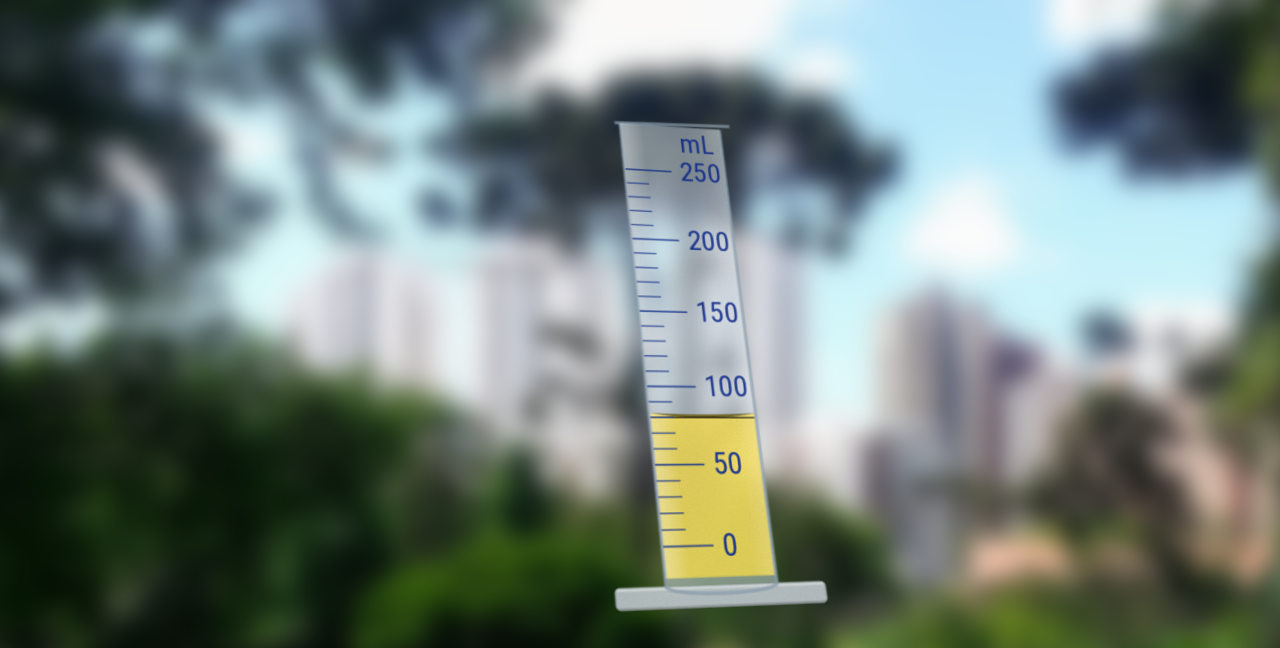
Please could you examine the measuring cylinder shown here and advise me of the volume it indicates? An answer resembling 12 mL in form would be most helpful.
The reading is 80 mL
